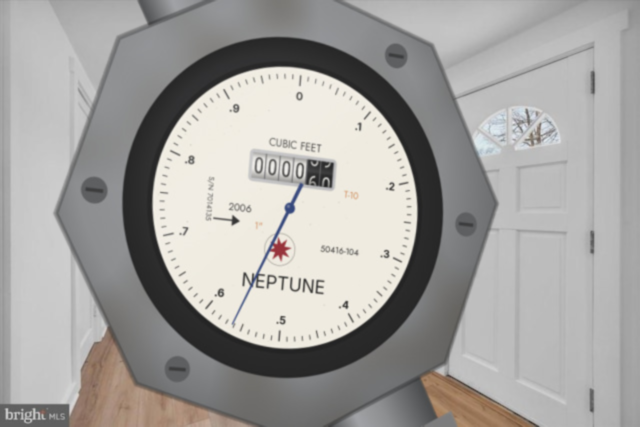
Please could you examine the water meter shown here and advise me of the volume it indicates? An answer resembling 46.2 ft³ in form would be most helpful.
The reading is 59.56 ft³
